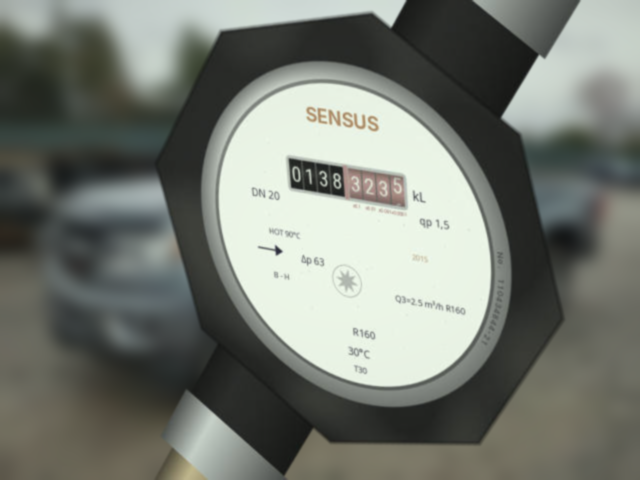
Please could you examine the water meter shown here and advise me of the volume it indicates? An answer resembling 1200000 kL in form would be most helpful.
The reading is 138.3235 kL
